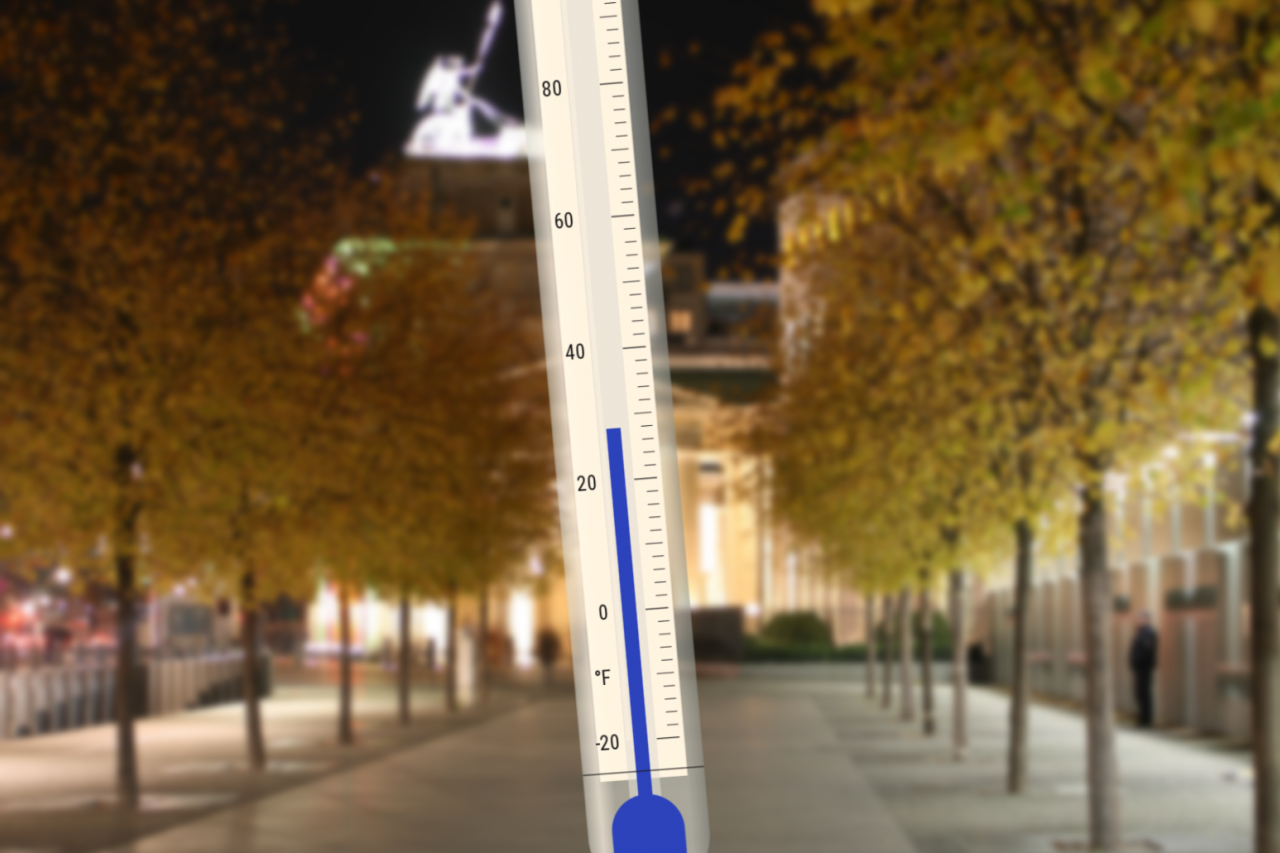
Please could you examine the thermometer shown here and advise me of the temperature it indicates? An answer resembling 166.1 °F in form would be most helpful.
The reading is 28 °F
